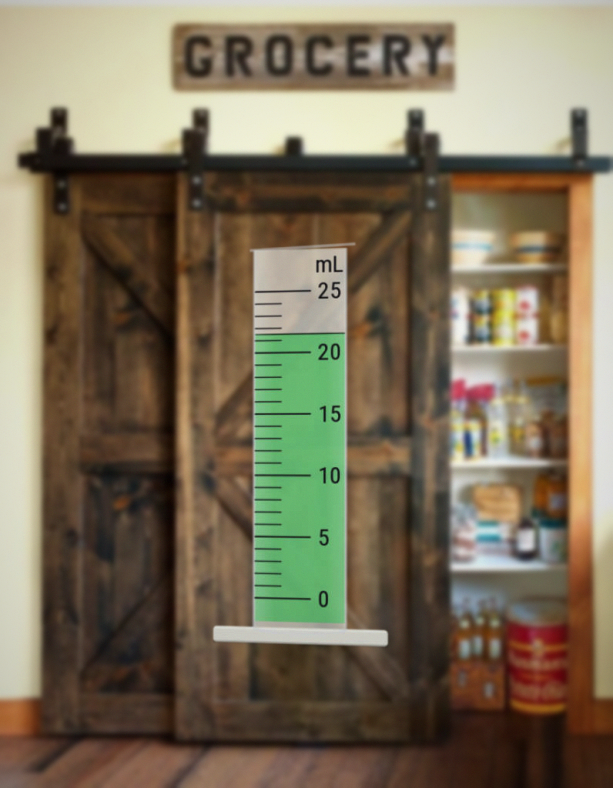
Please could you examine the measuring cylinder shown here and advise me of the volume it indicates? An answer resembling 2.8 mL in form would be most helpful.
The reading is 21.5 mL
